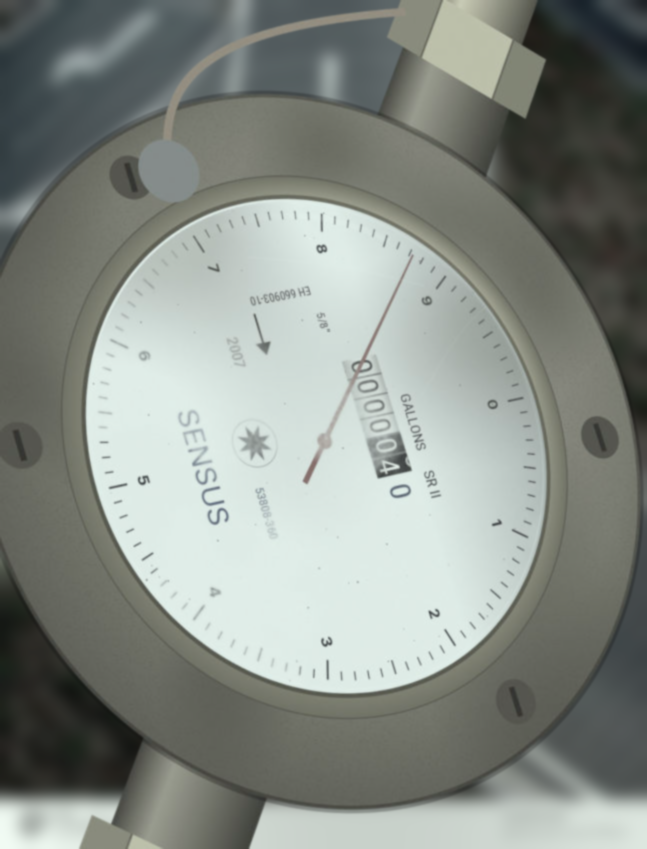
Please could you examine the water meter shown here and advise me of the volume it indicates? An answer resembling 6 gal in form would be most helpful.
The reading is 38.7 gal
